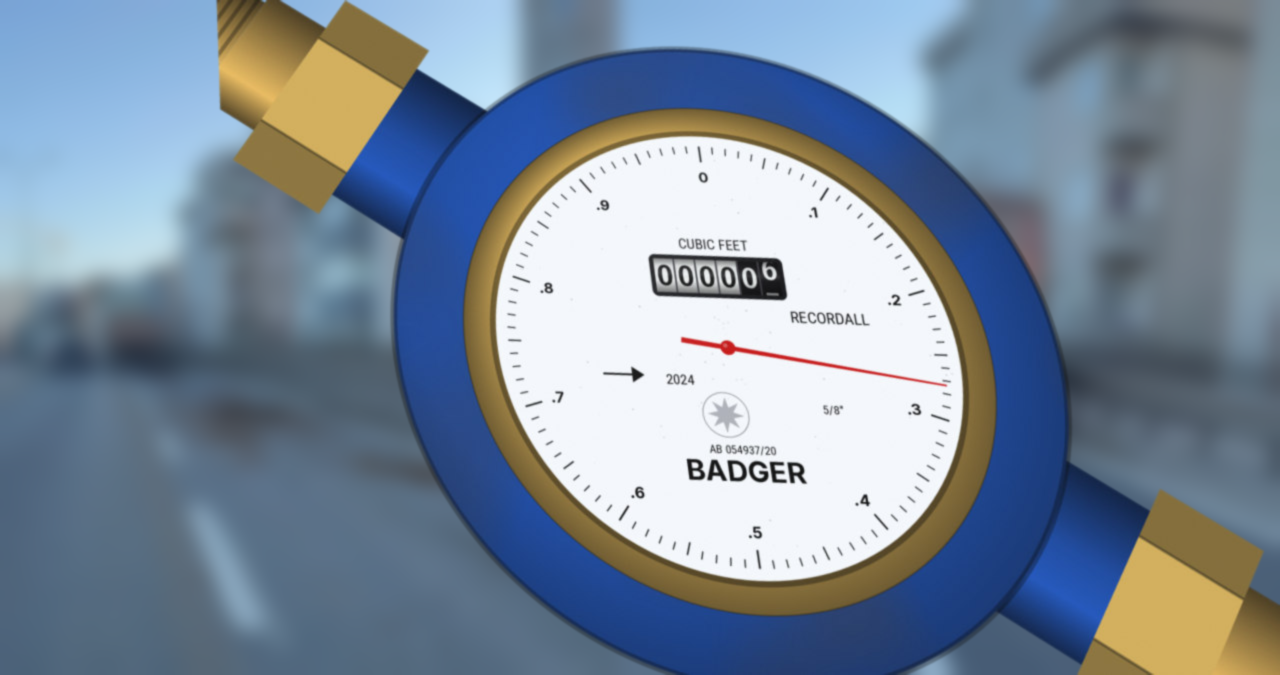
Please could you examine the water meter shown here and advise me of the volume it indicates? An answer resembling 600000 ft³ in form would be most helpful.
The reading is 6.27 ft³
